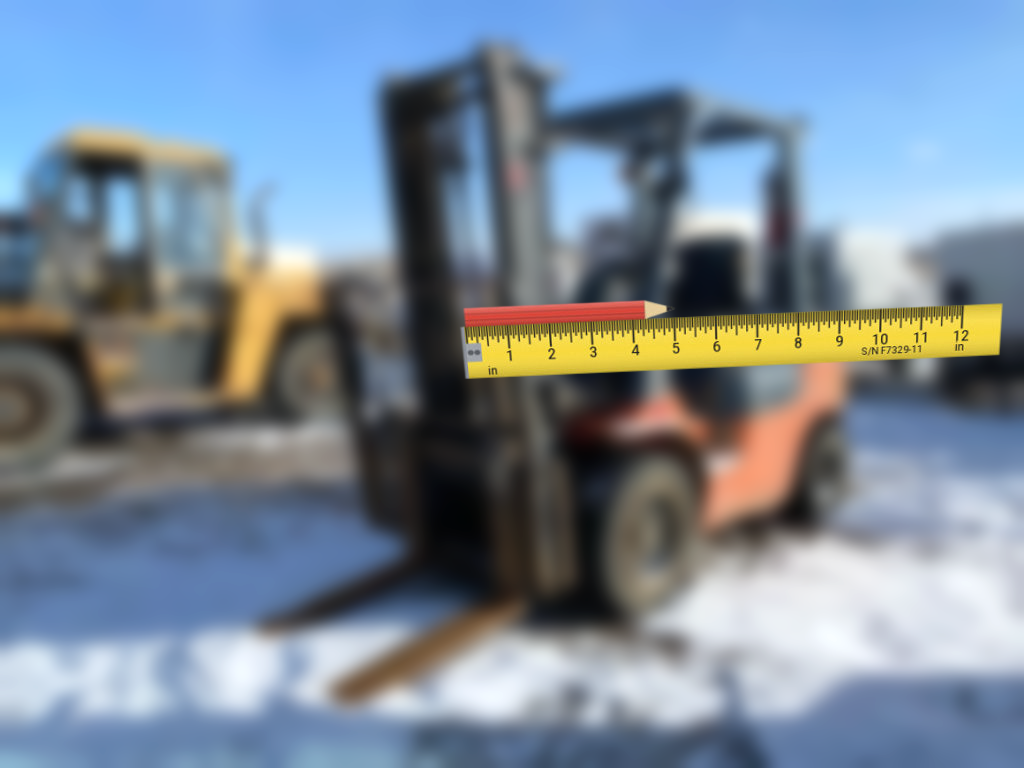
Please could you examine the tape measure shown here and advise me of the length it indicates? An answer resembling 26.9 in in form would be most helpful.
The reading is 5 in
